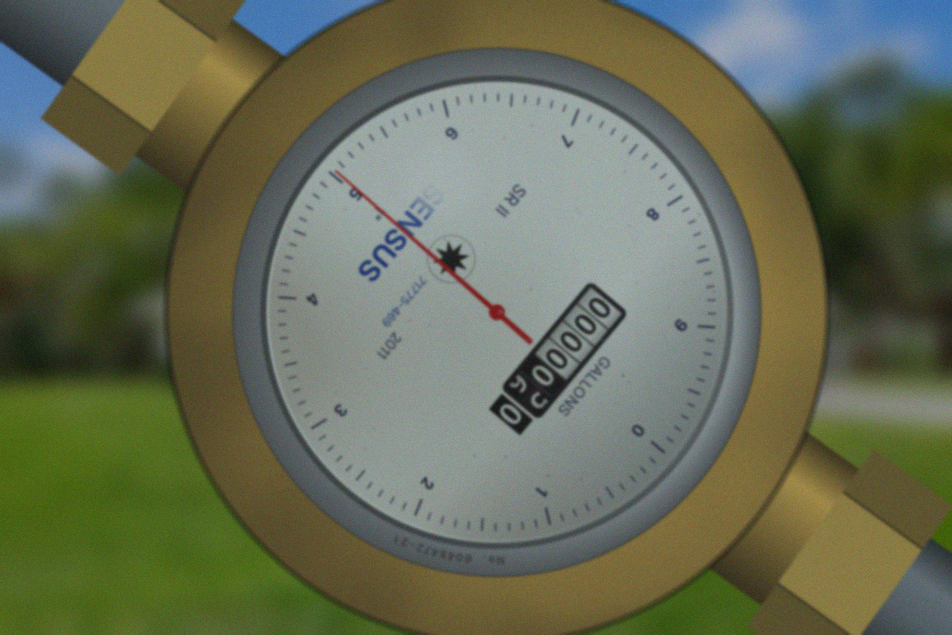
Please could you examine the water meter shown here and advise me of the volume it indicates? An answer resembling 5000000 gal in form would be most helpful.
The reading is 55.0 gal
